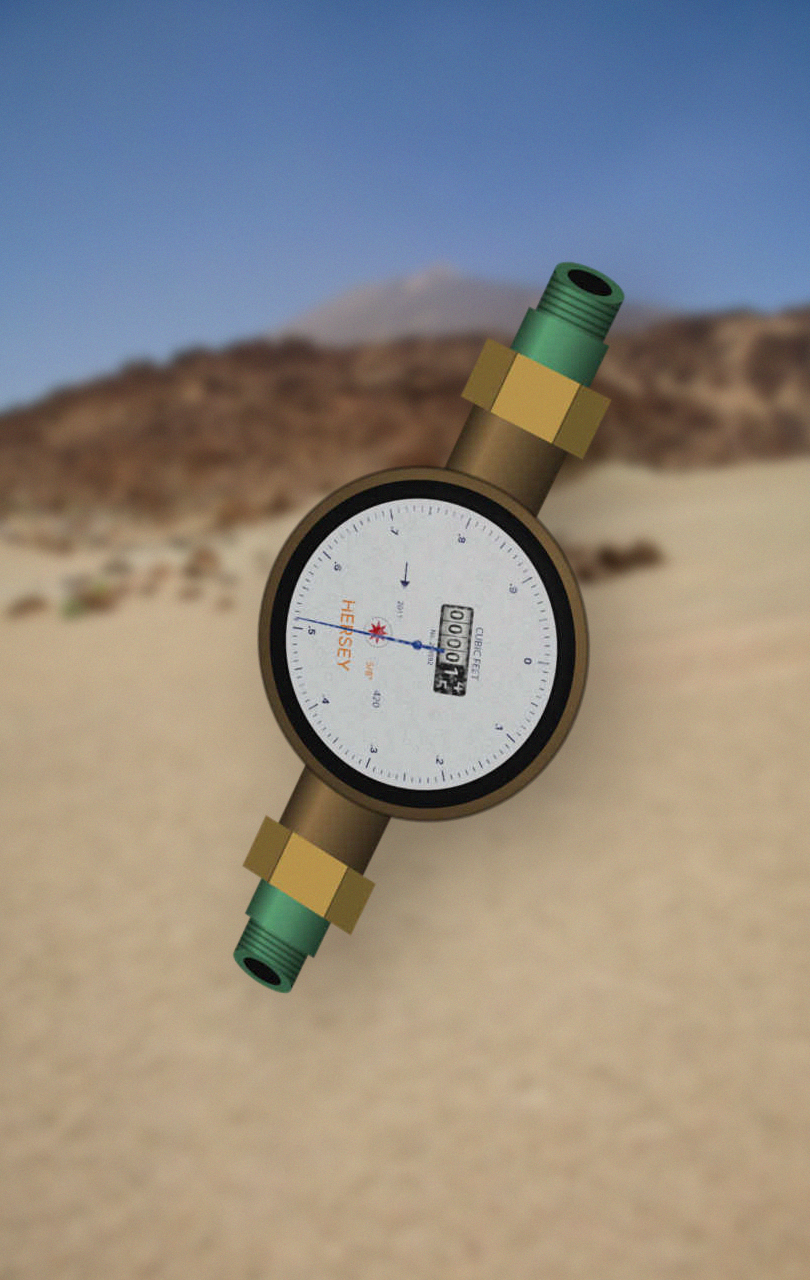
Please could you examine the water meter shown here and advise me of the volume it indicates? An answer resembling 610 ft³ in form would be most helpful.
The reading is 14.51 ft³
